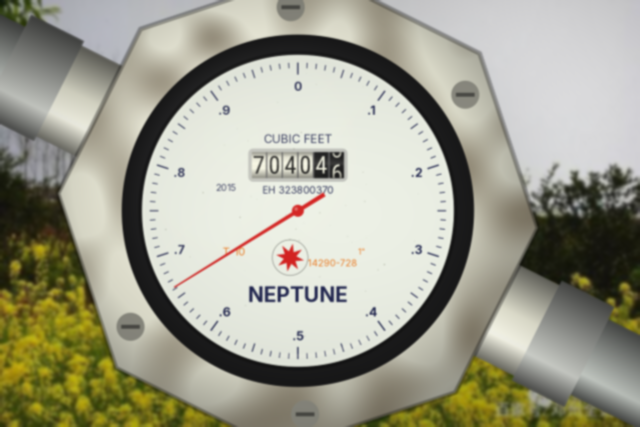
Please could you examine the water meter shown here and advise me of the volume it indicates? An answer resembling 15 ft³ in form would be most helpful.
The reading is 704045.66 ft³
